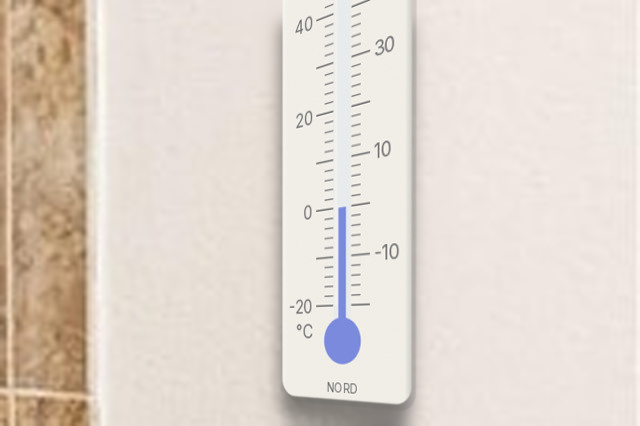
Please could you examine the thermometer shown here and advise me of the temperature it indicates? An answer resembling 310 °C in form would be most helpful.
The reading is 0 °C
